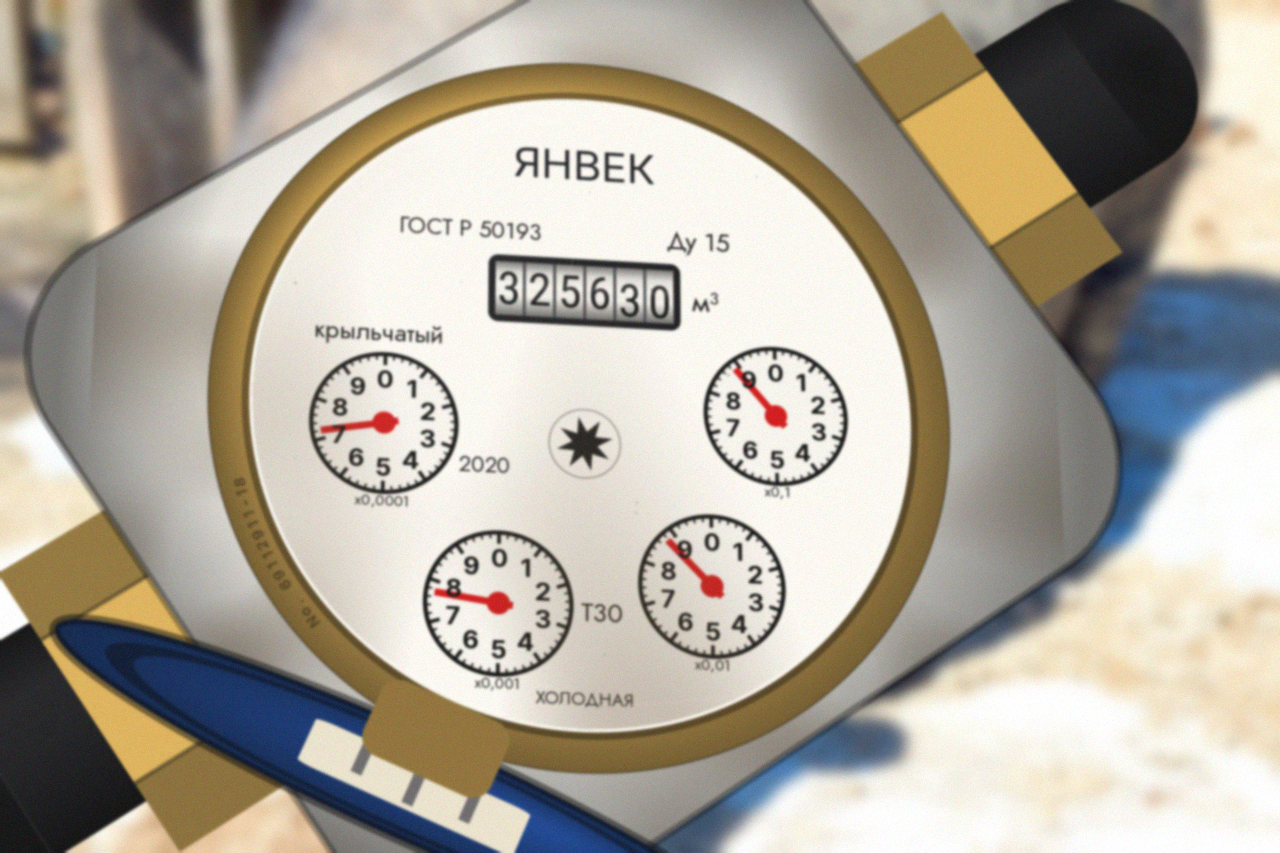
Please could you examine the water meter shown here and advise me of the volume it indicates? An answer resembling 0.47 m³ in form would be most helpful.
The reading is 325629.8877 m³
